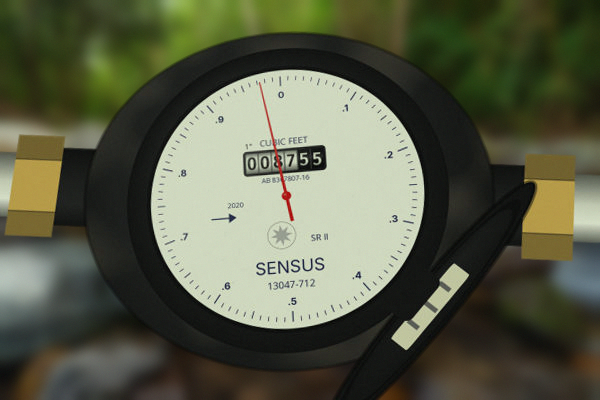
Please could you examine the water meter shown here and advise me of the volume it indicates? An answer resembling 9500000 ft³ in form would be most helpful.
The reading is 8754.97 ft³
